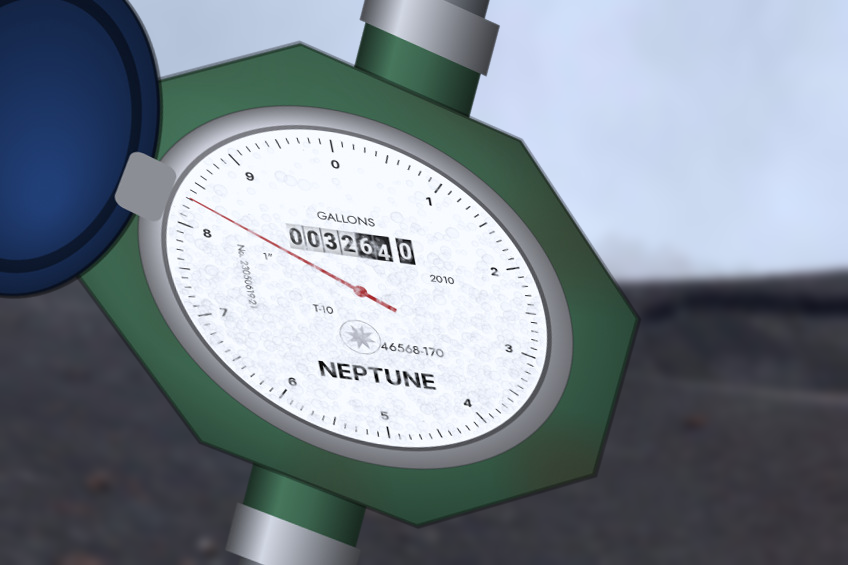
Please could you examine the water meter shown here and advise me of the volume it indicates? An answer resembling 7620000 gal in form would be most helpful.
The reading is 32638.3 gal
